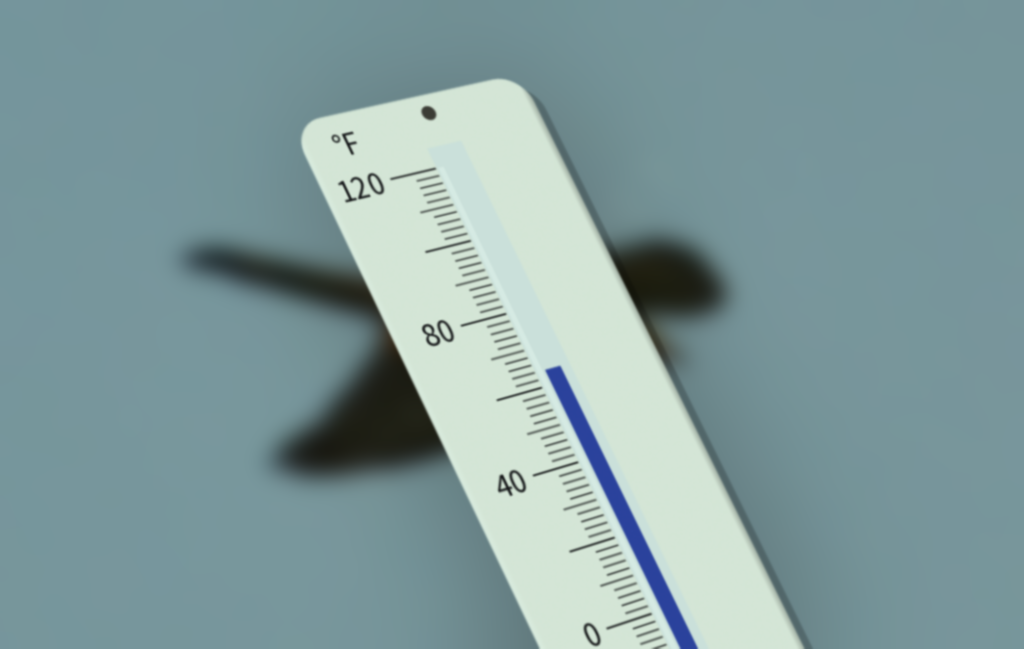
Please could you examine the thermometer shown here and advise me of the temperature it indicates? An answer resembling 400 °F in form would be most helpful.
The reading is 64 °F
